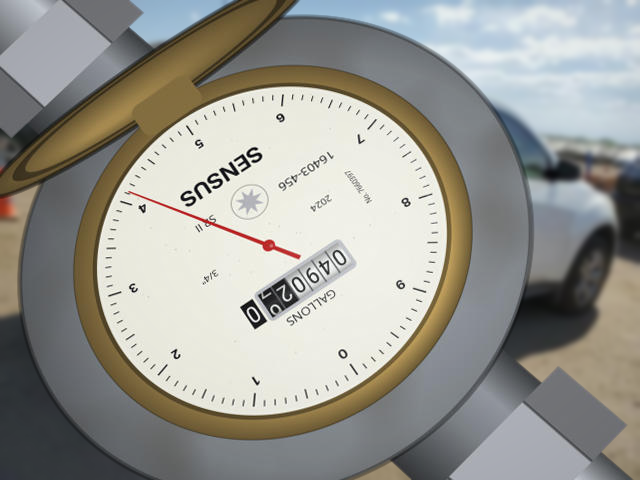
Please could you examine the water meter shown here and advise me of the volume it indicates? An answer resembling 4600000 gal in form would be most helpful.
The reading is 490264.1 gal
